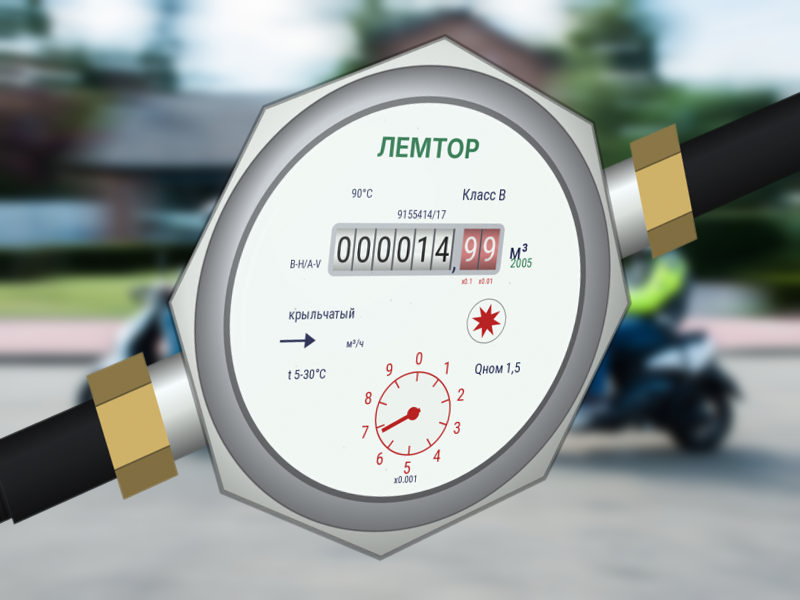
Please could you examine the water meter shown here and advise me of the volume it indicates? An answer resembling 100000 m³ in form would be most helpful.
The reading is 14.996 m³
